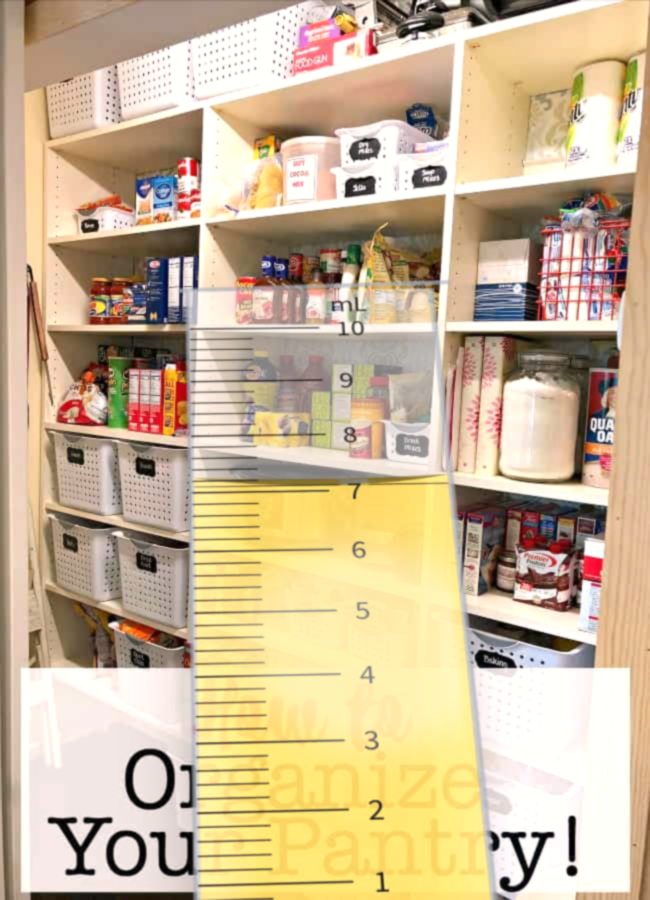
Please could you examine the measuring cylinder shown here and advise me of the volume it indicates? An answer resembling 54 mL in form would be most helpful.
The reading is 7.1 mL
